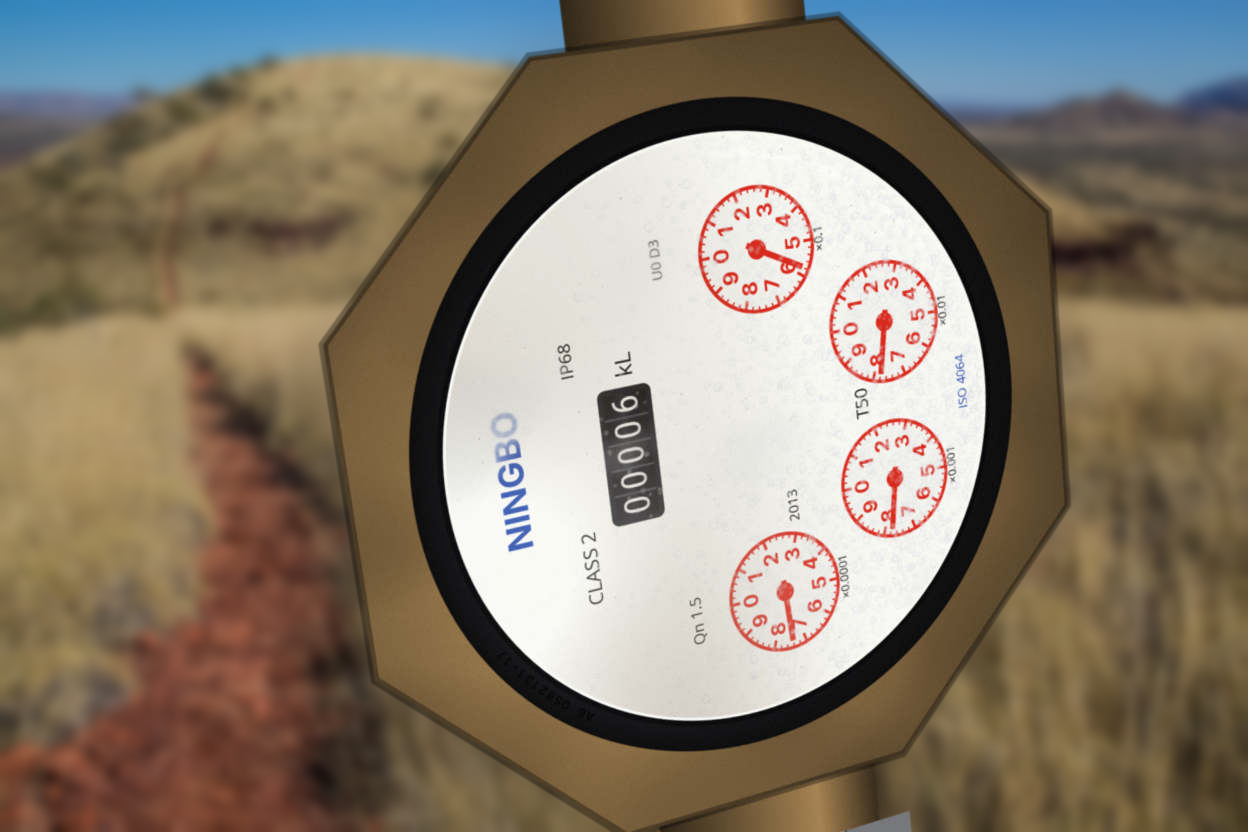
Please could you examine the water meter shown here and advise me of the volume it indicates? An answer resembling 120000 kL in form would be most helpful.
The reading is 6.5777 kL
